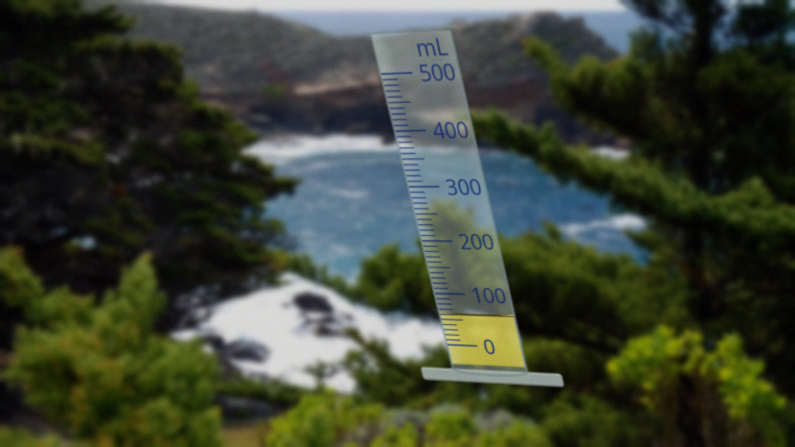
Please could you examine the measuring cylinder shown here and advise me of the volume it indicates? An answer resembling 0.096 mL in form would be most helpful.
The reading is 60 mL
